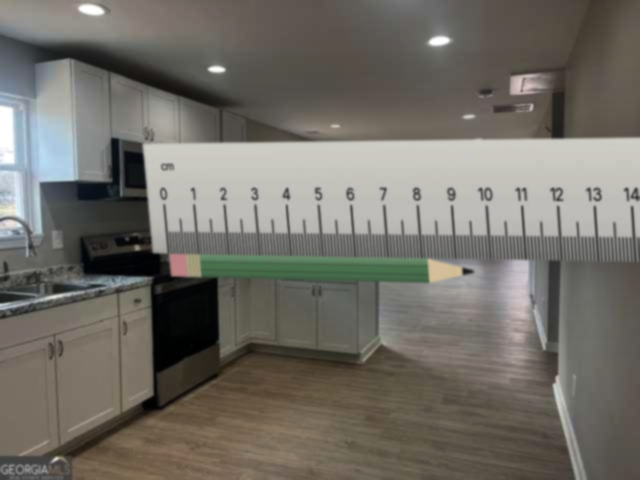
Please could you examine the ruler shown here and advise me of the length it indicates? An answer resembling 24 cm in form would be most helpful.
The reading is 9.5 cm
